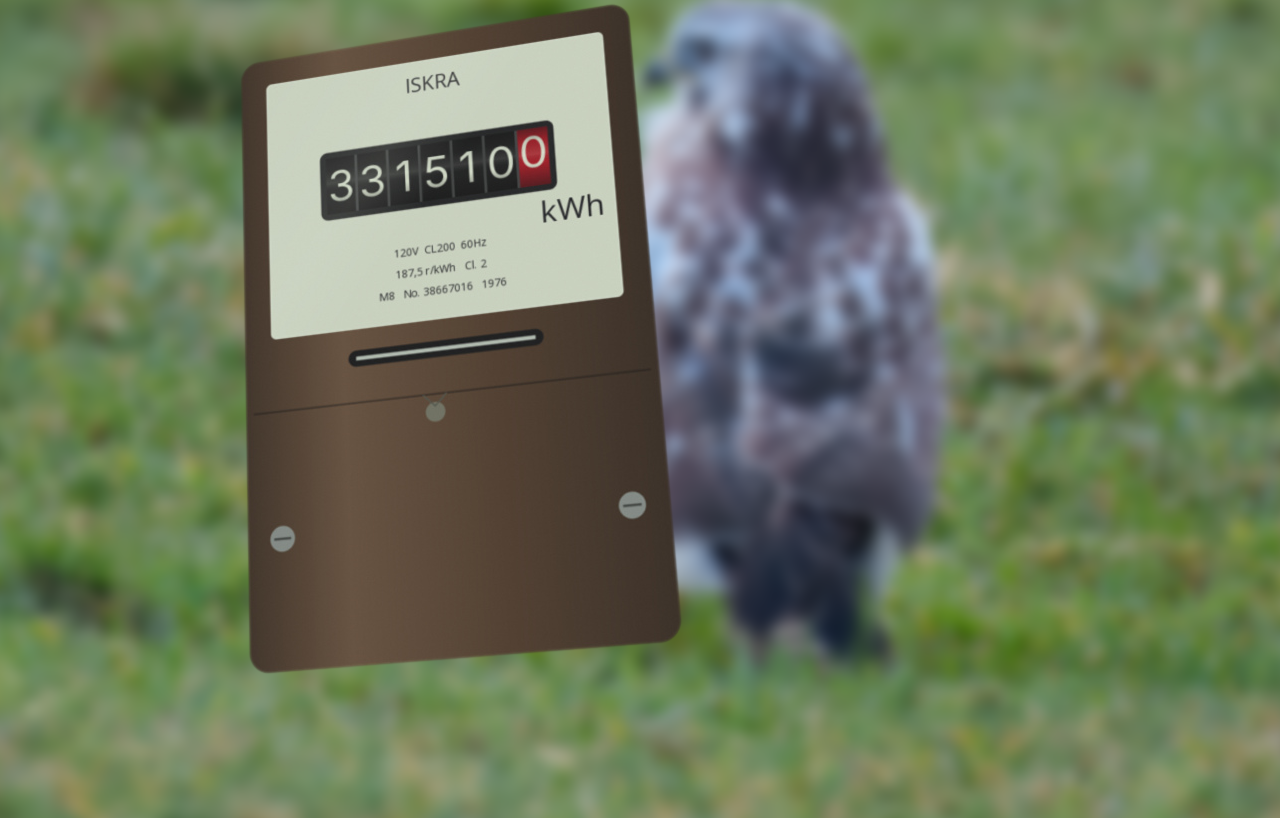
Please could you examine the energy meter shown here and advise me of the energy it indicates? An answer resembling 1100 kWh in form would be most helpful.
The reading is 331510.0 kWh
